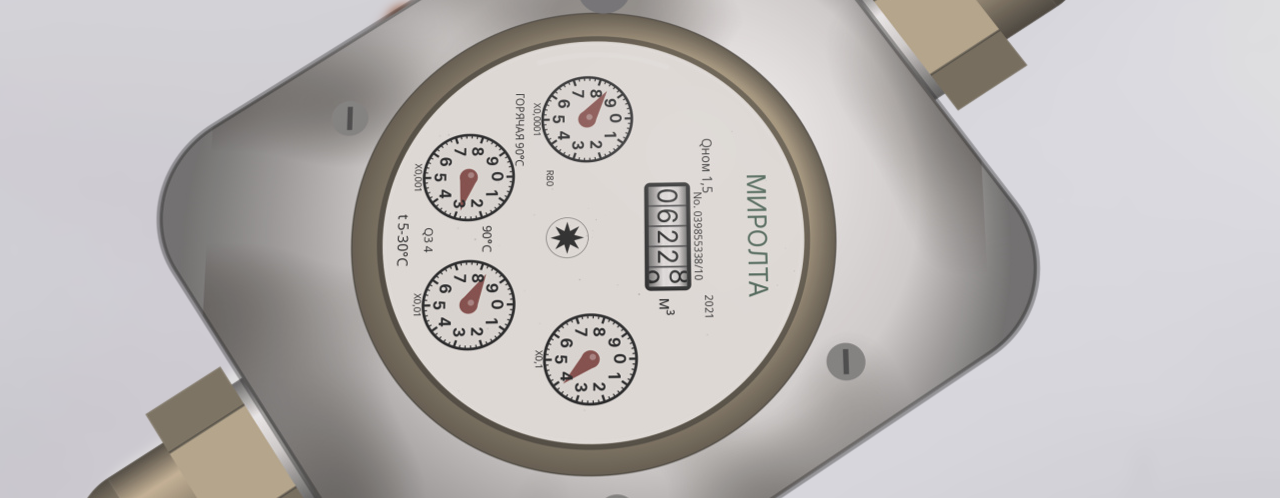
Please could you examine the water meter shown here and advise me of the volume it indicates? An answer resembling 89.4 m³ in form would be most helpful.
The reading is 6228.3828 m³
